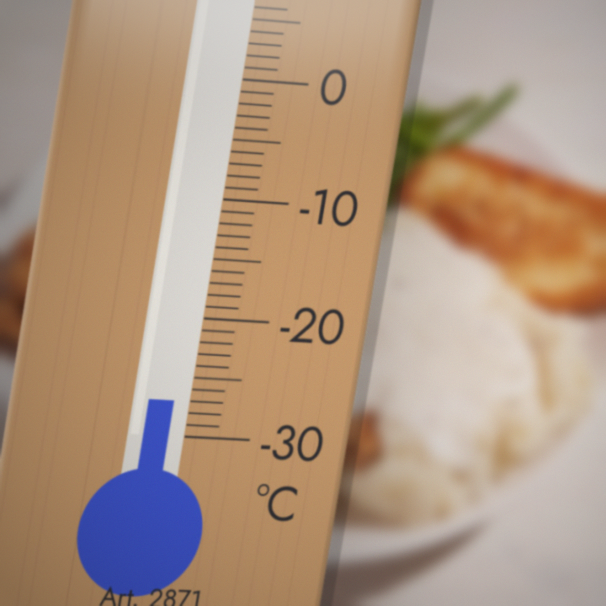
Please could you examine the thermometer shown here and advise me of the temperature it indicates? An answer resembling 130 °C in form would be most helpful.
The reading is -27 °C
